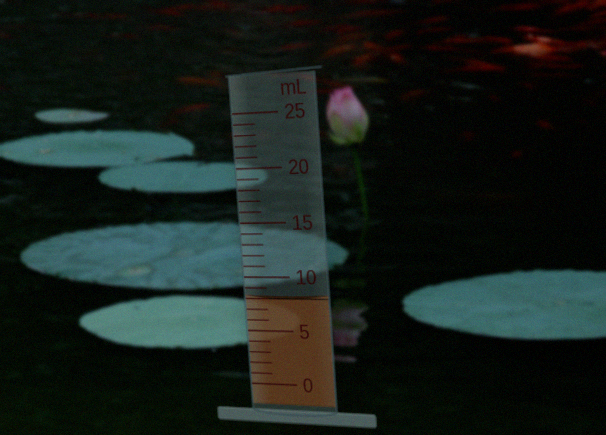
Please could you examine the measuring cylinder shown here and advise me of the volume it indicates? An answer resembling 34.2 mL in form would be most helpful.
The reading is 8 mL
